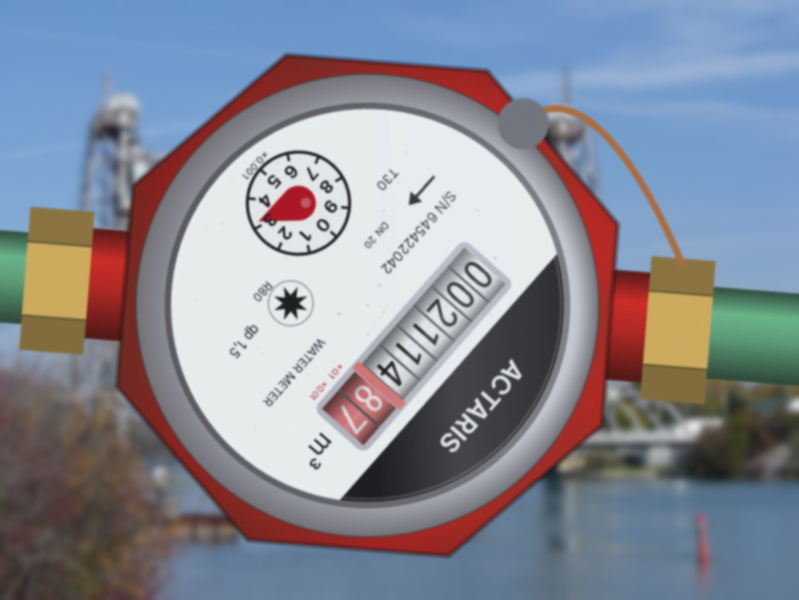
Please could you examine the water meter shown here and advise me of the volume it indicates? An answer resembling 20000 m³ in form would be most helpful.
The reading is 2114.873 m³
